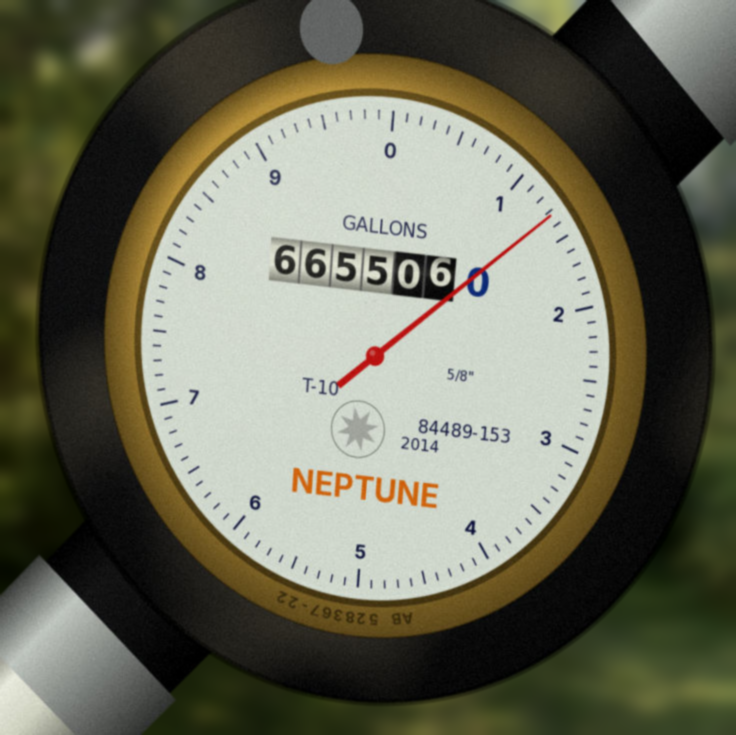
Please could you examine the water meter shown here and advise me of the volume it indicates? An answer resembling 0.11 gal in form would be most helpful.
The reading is 6655061.3 gal
